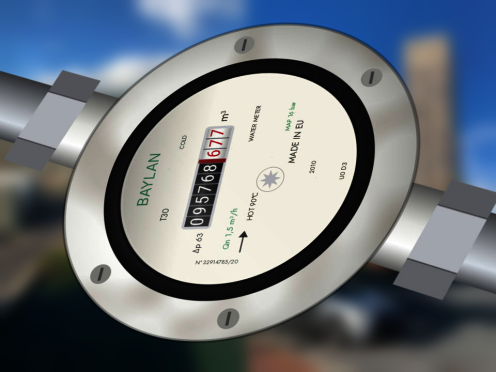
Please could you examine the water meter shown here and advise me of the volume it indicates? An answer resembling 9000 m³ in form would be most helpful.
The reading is 95768.677 m³
